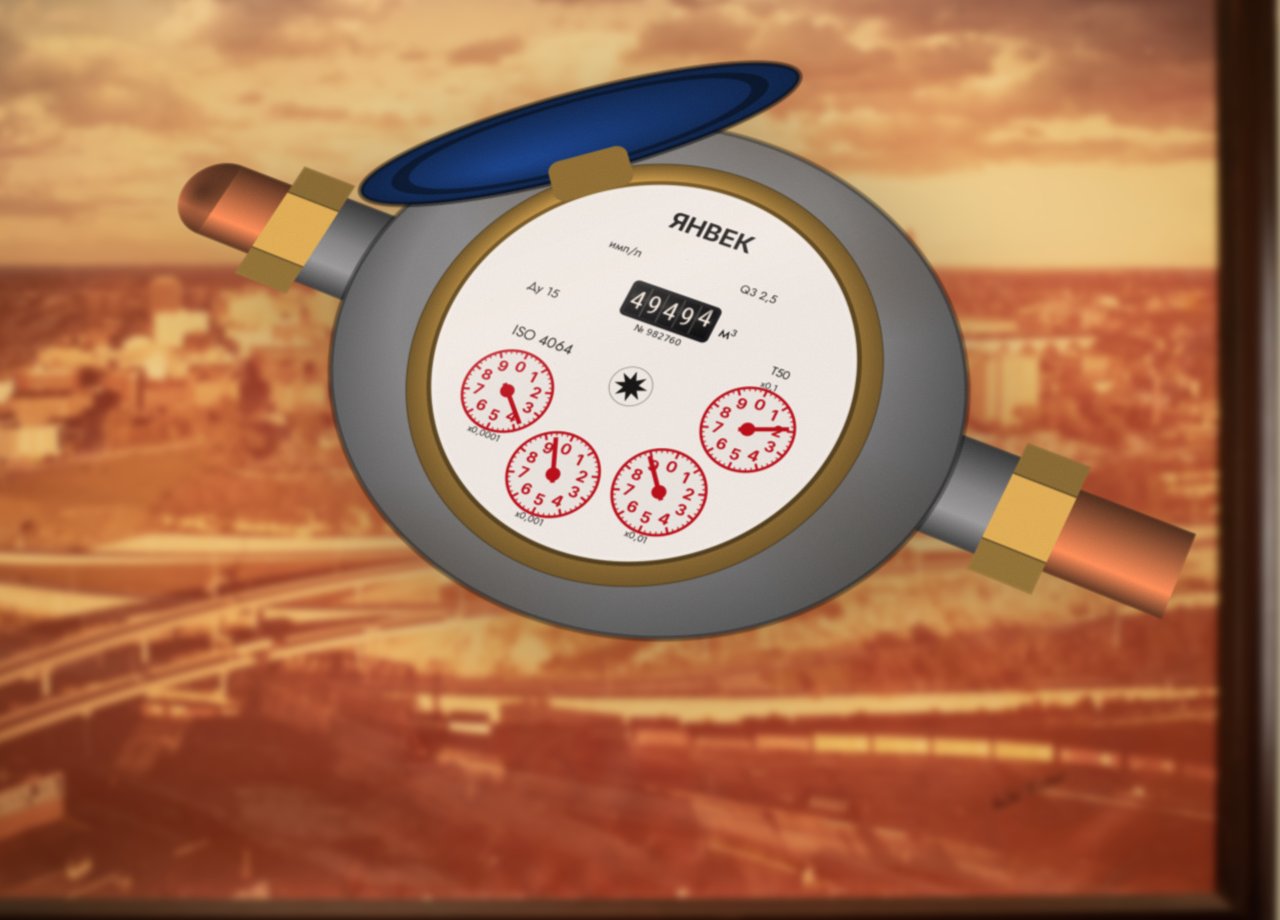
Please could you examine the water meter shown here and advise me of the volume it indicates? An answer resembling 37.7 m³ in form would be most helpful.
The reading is 49494.1893 m³
